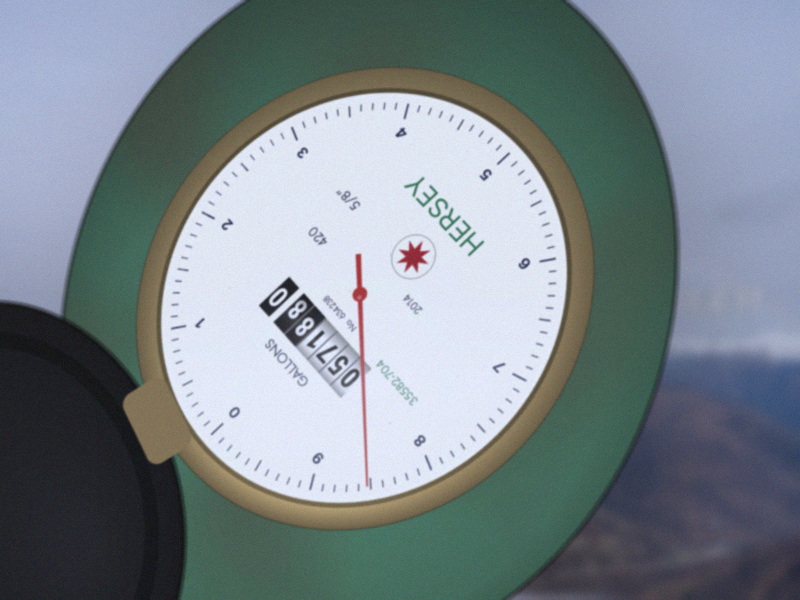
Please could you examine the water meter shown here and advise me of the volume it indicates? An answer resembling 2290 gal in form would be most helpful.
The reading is 571878.5 gal
